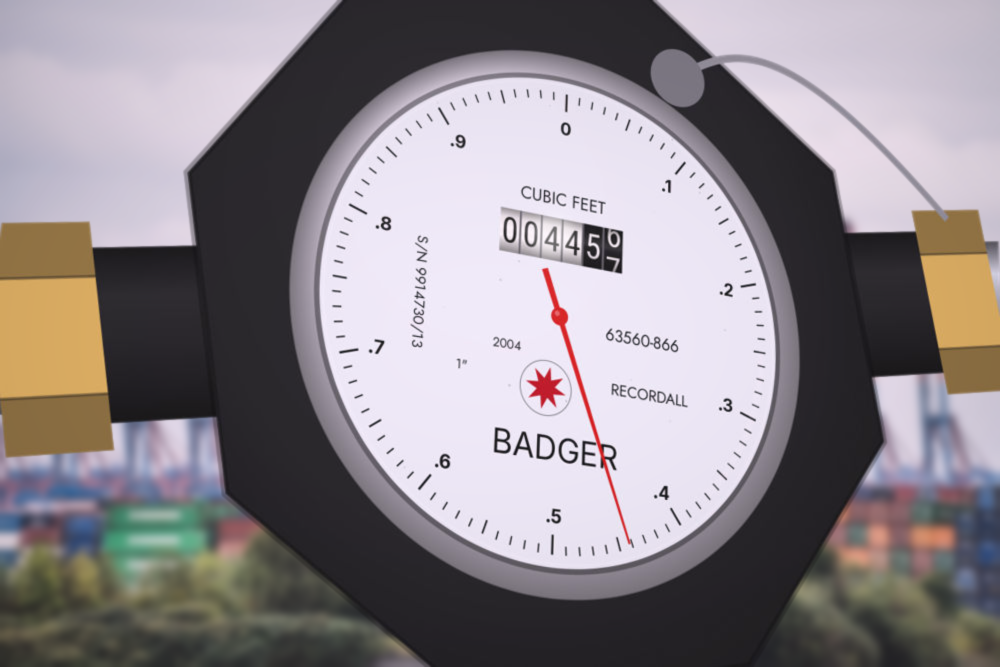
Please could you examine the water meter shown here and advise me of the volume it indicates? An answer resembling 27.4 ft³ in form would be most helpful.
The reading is 4456.44 ft³
